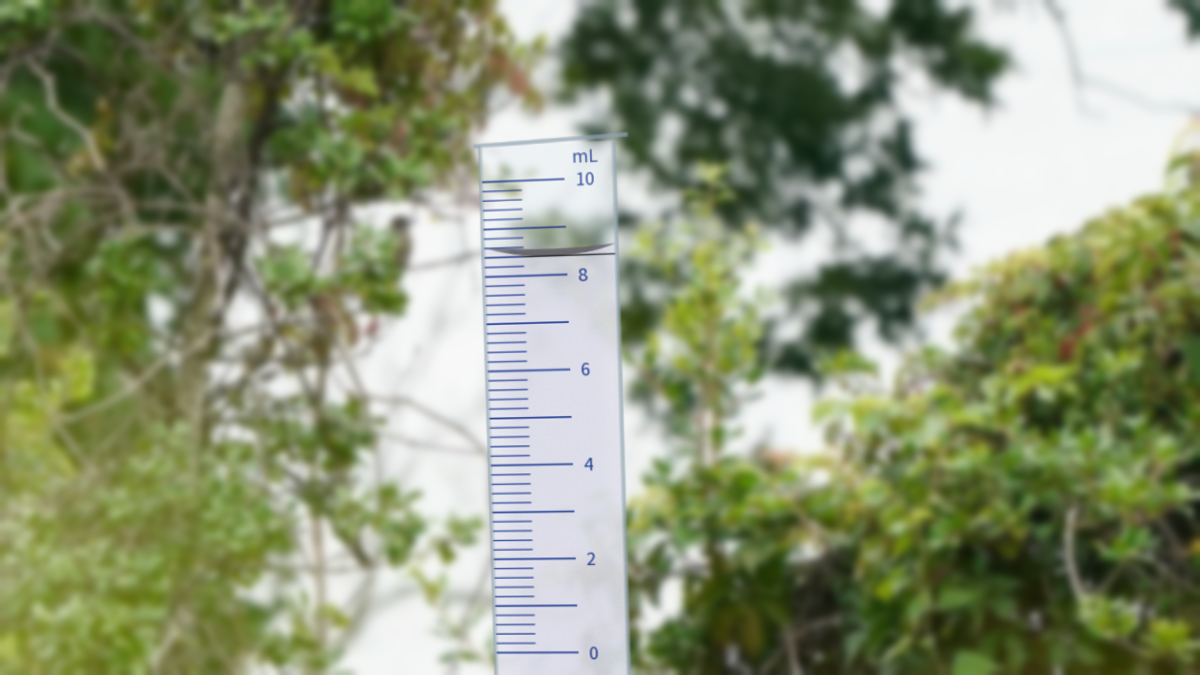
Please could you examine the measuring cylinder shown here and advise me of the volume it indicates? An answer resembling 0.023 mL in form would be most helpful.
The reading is 8.4 mL
